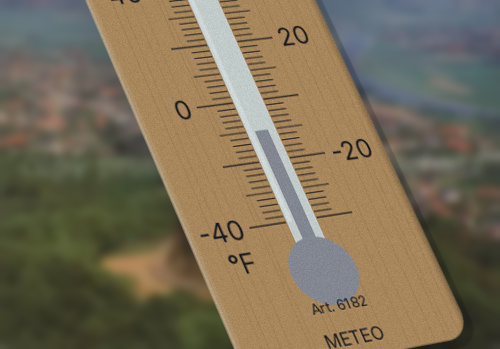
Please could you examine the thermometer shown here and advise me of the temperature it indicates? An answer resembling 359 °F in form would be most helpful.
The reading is -10 °F
